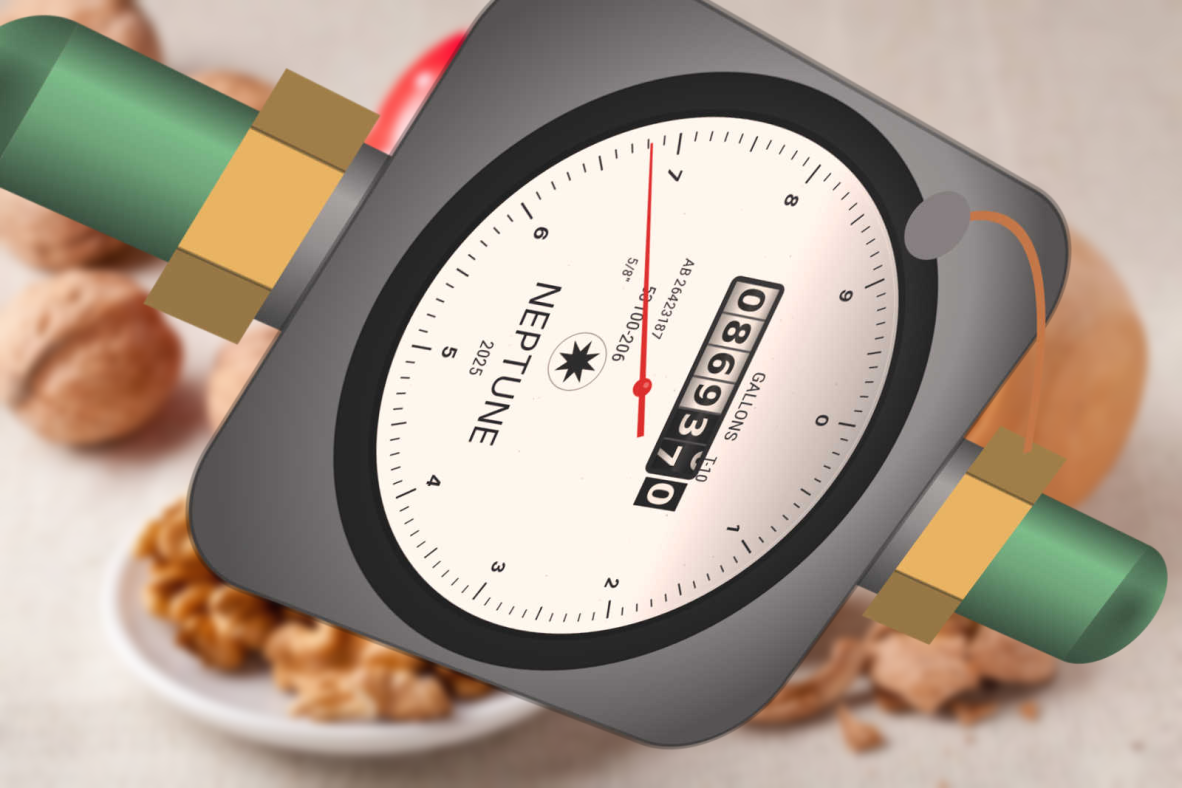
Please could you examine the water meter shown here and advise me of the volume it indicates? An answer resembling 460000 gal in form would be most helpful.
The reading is 869366.8 gal
